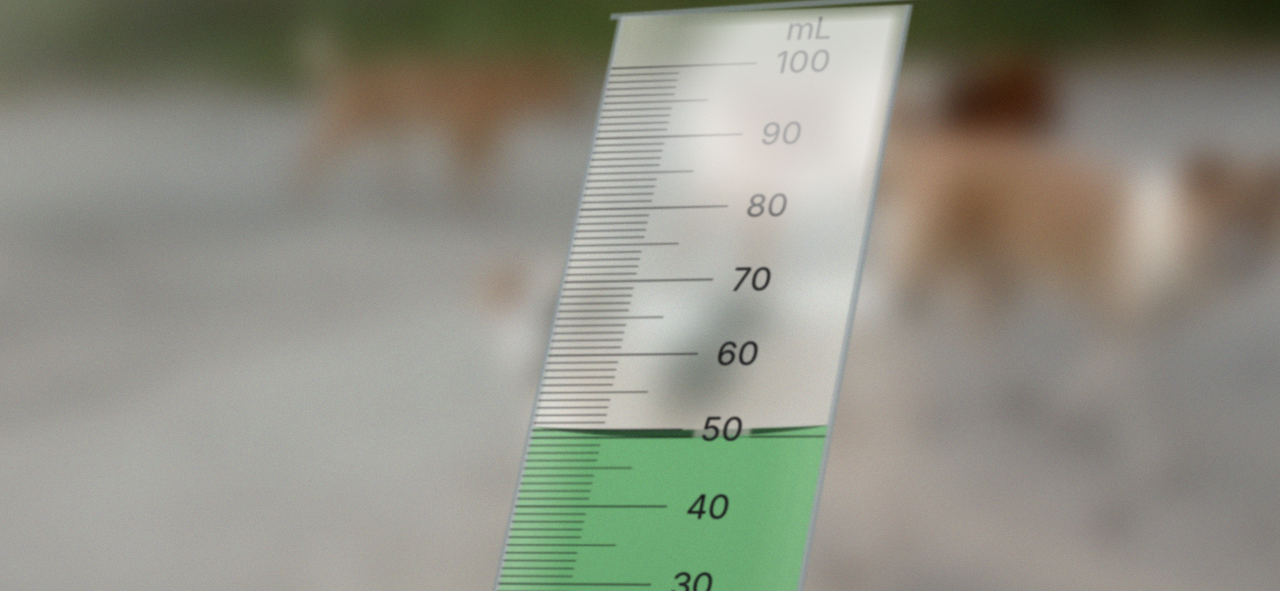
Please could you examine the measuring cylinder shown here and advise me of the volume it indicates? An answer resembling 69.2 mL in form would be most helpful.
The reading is 49 mL
